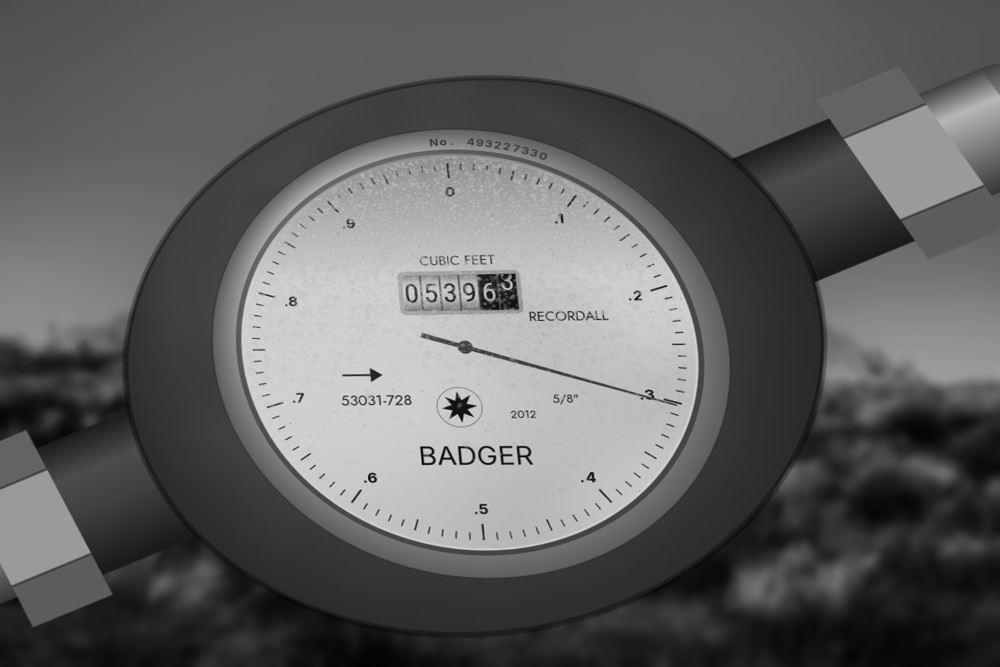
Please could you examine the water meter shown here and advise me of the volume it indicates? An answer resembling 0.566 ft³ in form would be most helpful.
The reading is 53963.30 ft³
